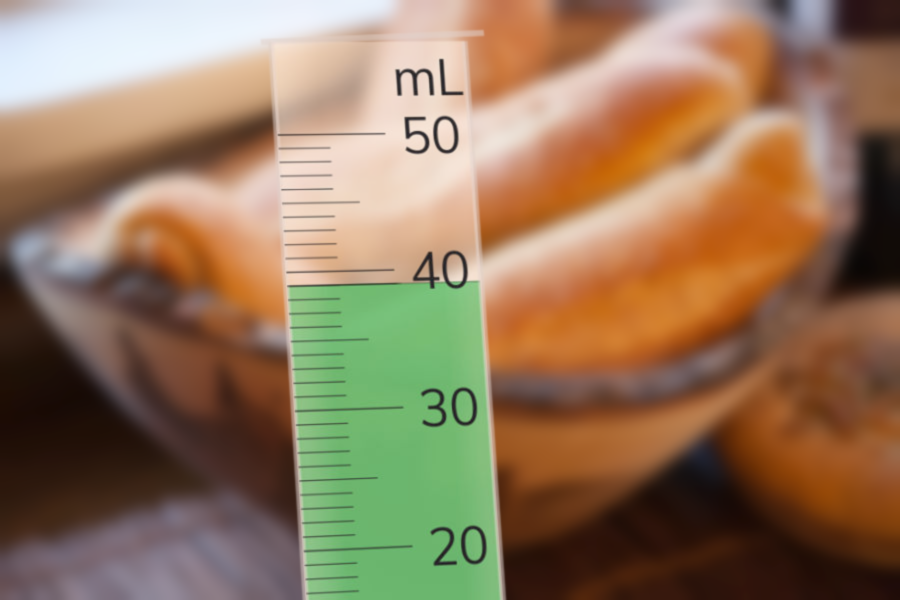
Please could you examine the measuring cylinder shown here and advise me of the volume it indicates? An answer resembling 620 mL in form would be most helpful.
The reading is 39 mL
